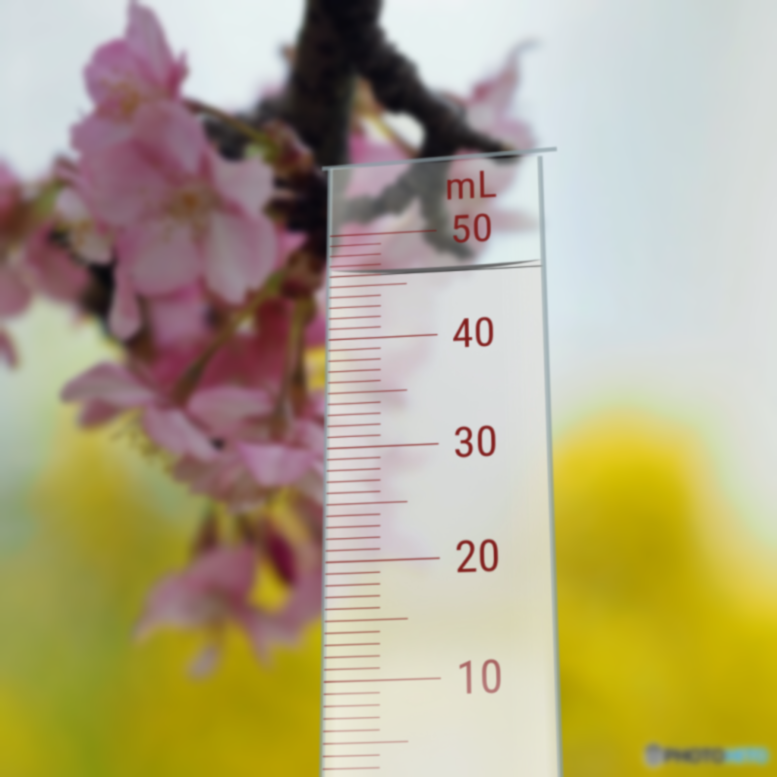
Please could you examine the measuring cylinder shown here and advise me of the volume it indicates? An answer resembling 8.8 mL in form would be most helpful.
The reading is 46 mL
